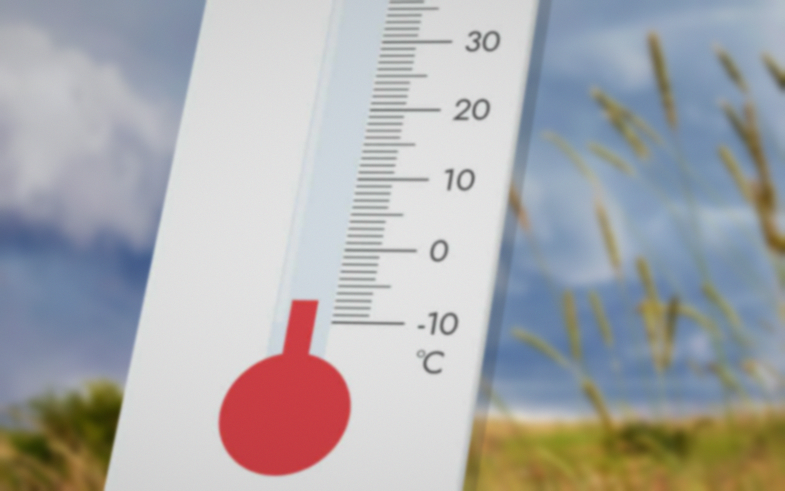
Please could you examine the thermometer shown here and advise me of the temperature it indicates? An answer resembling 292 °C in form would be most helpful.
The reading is -7 °C
